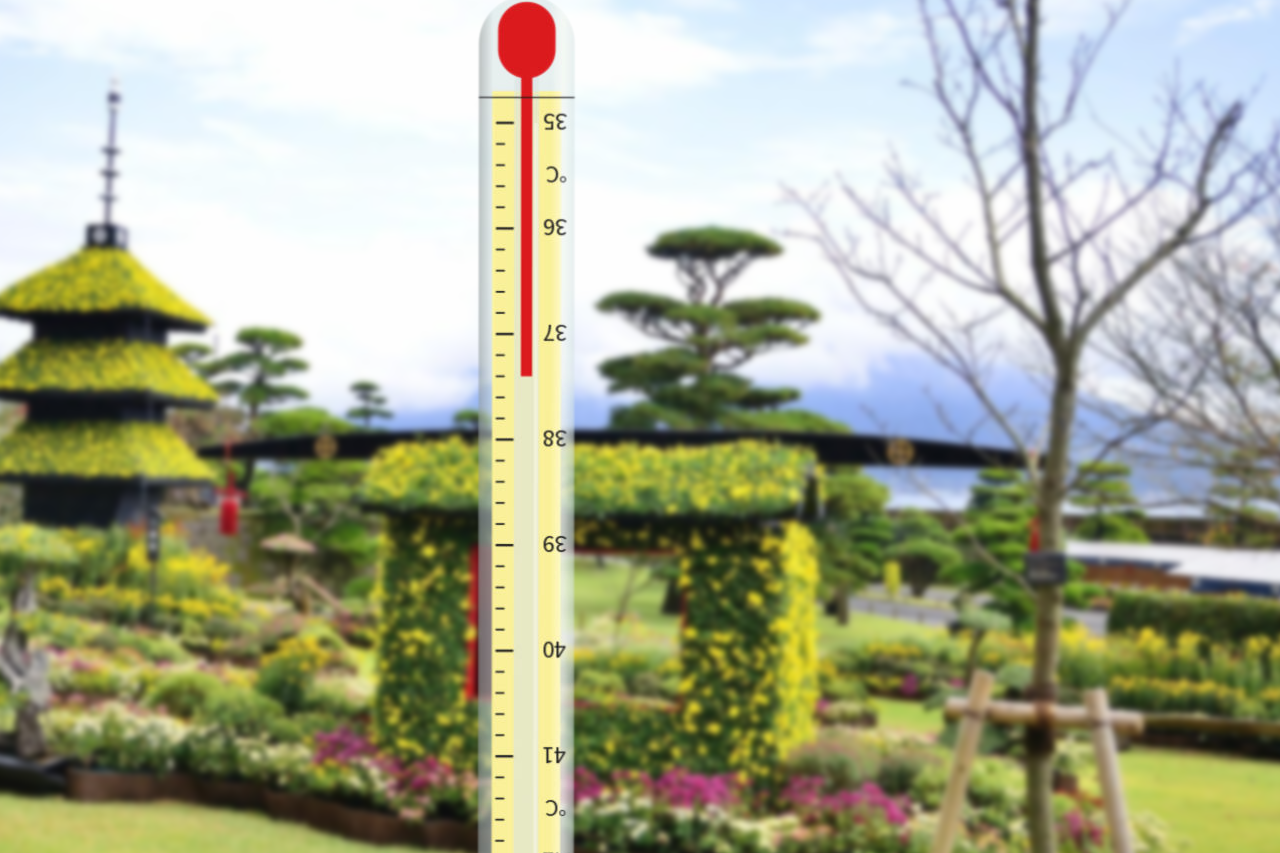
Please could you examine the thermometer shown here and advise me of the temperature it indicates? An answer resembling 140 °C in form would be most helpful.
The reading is 37.4 °C
